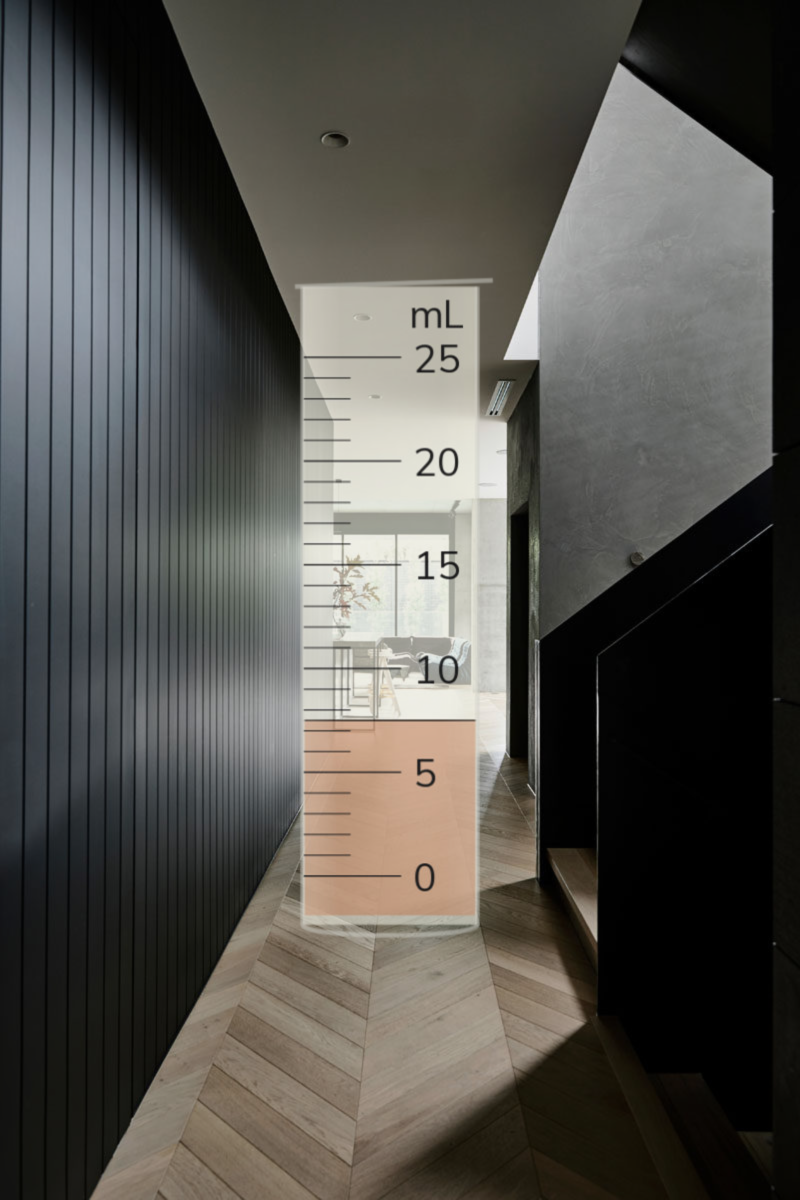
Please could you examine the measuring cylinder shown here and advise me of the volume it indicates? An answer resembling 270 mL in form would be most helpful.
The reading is 7.5 mL
